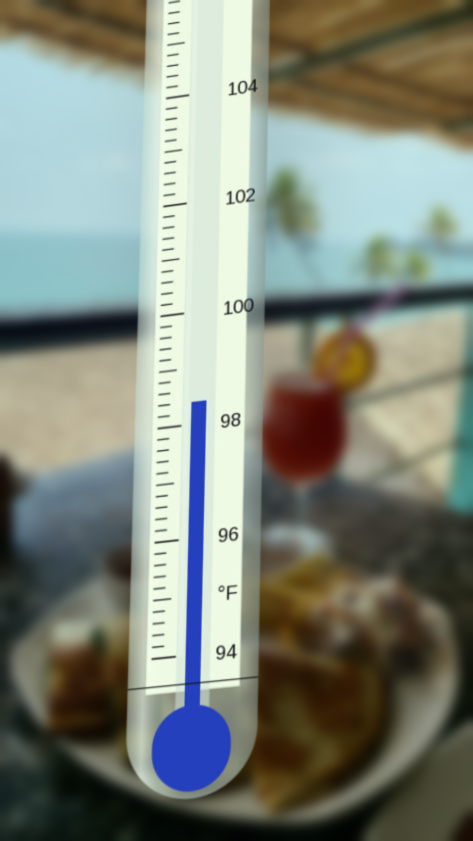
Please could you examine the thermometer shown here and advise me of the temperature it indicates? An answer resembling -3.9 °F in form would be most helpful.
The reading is 98.4 °F
